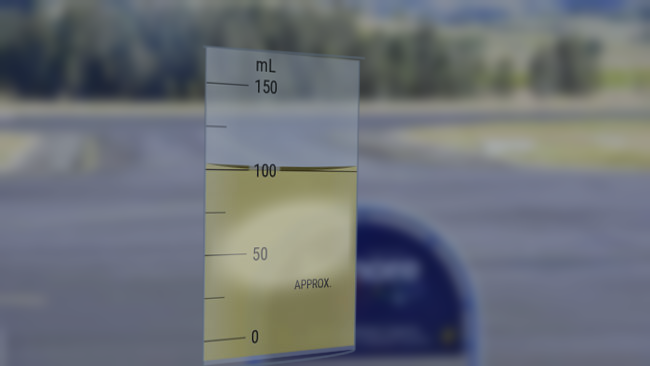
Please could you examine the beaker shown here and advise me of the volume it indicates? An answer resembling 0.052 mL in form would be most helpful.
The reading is 100 mL
